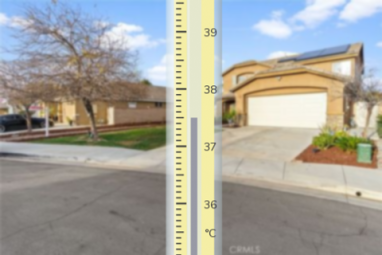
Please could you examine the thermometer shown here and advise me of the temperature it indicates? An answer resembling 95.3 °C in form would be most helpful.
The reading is 37.5 °C
